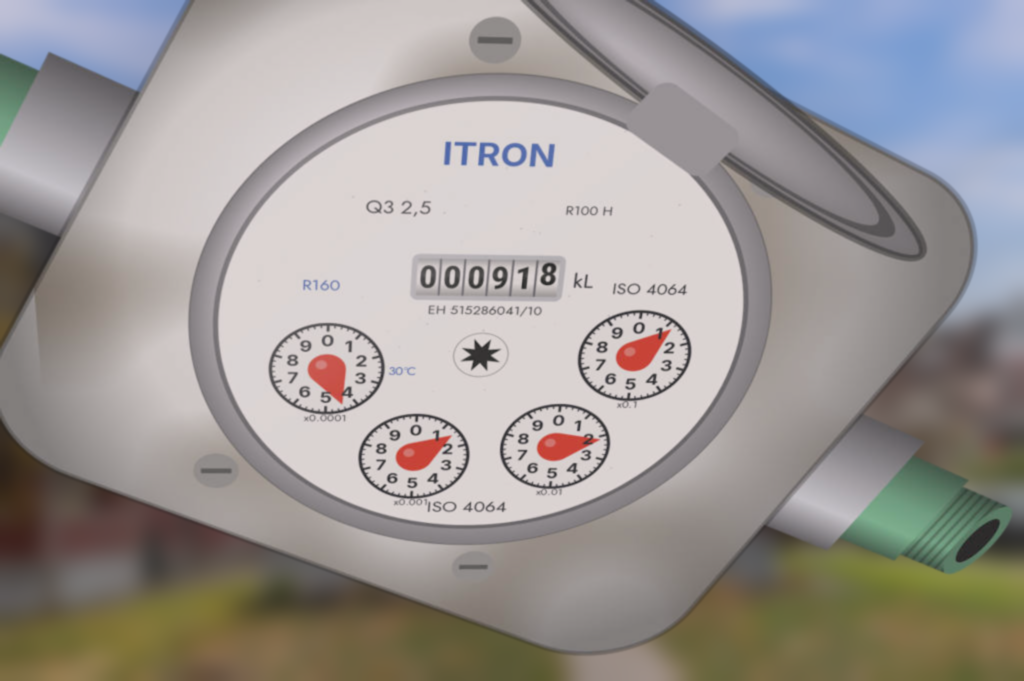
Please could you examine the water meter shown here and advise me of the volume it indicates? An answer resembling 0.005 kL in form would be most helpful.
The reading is 918.1214 kL
